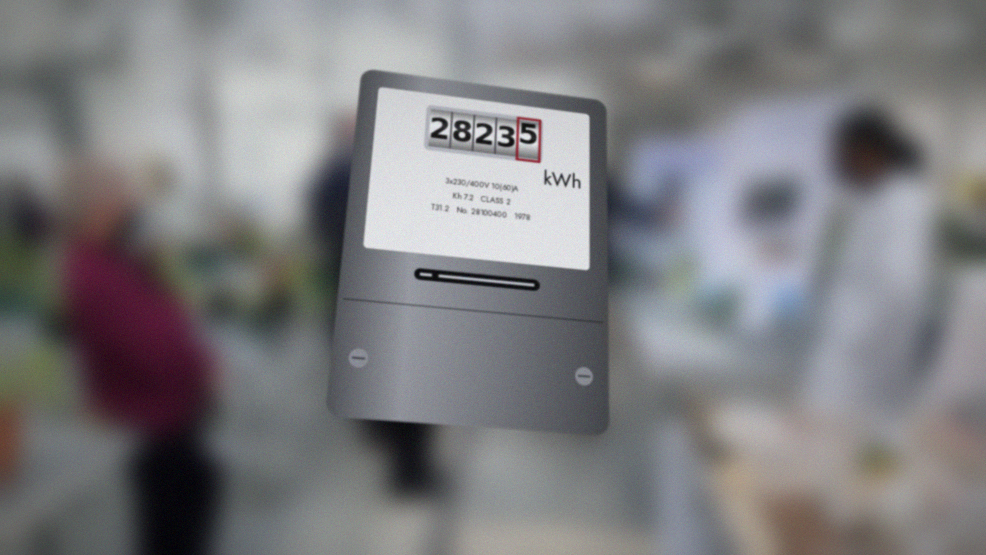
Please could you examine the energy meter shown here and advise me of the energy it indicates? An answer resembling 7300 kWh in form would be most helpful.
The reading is 2823.5 kWh
